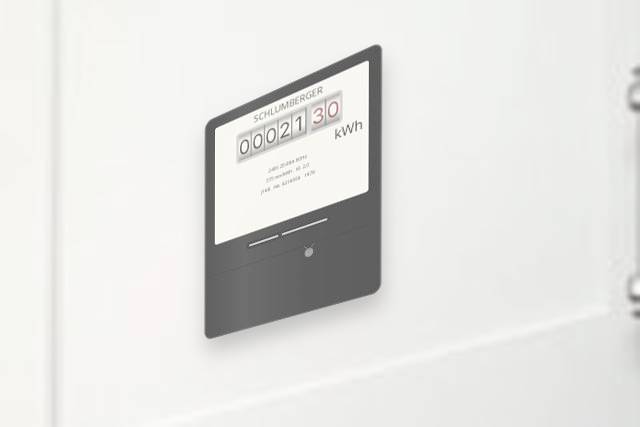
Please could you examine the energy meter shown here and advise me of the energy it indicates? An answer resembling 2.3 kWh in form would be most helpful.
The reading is 21.30 kWh
